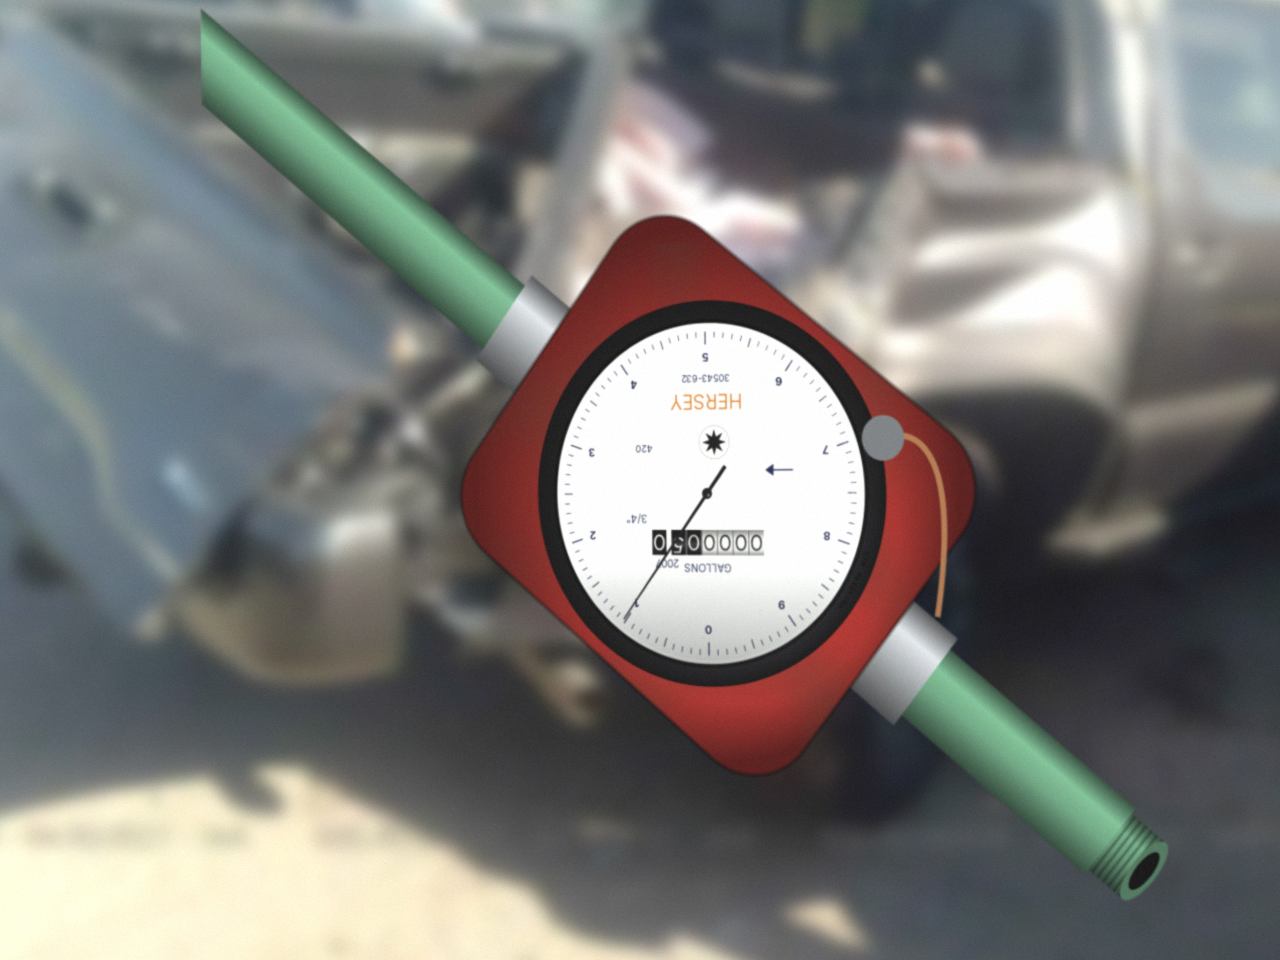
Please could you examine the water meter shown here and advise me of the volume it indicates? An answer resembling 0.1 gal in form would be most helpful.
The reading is 51.0 gal
